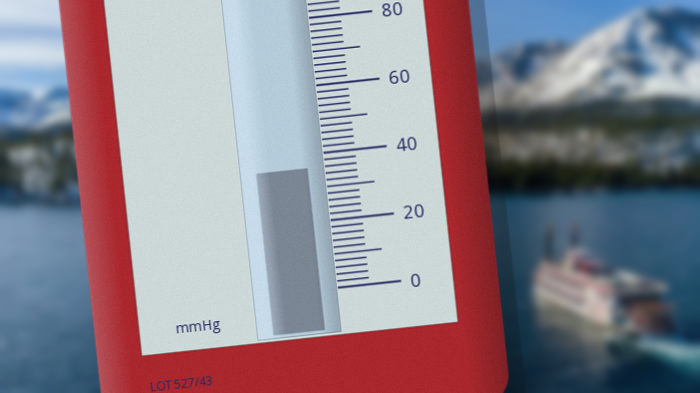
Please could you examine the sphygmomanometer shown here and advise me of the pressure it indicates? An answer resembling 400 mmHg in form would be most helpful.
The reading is 36 mmHg
